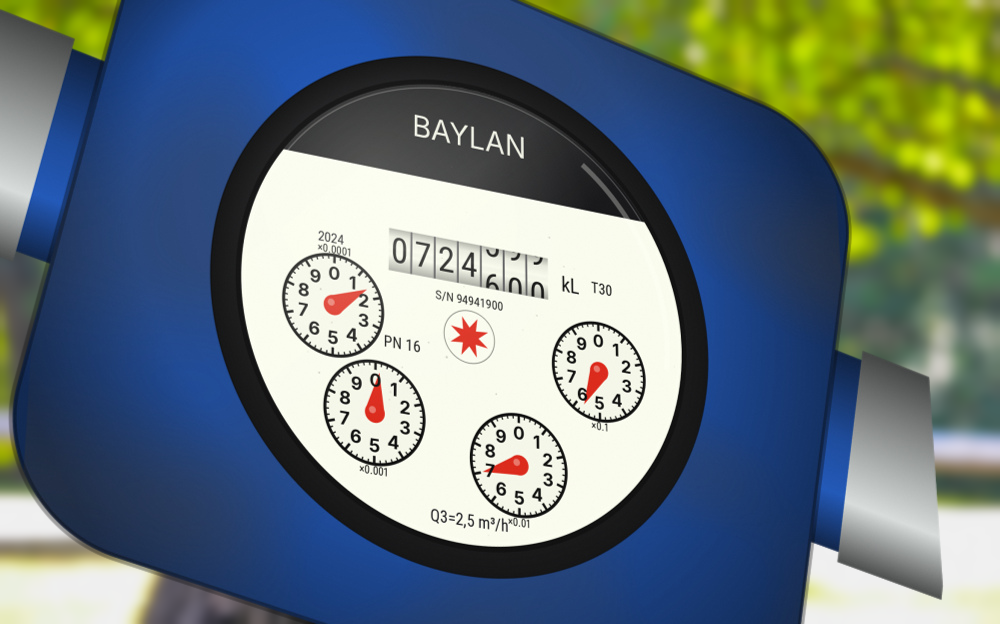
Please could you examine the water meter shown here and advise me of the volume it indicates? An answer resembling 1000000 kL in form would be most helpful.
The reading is 724599.5701 kL
